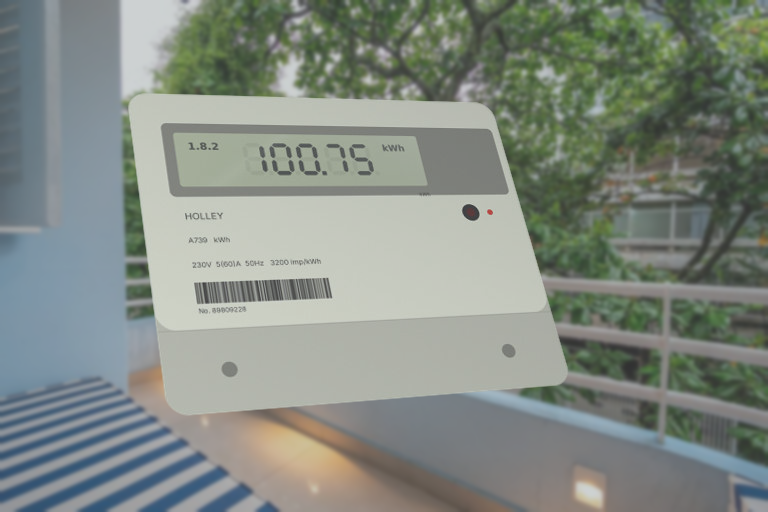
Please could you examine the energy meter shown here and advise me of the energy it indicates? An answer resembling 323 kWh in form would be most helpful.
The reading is 100.75 kWh
